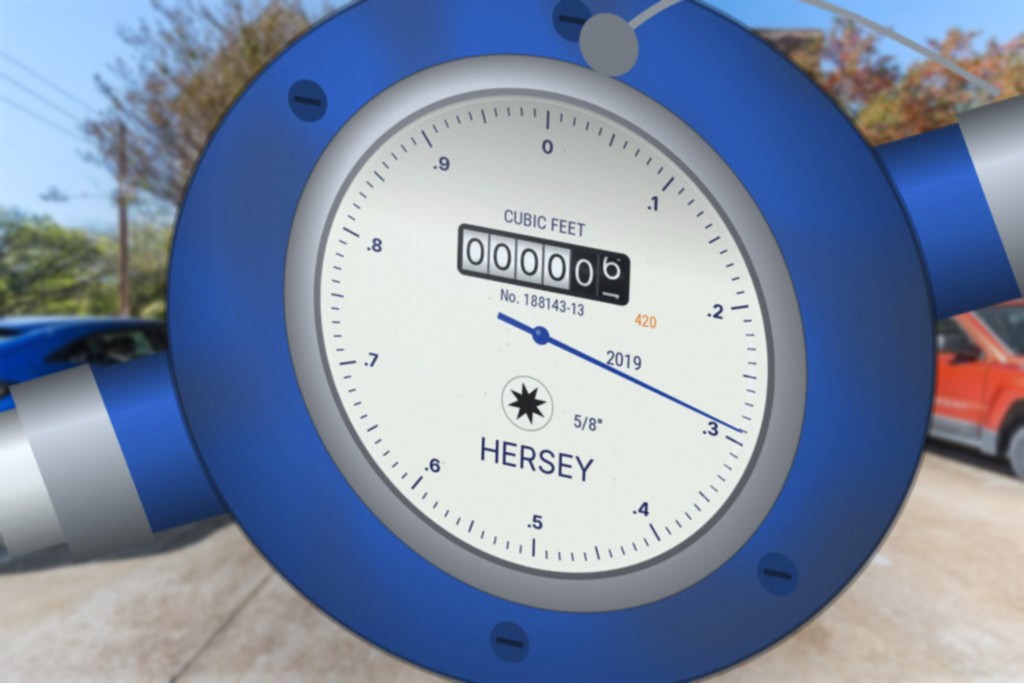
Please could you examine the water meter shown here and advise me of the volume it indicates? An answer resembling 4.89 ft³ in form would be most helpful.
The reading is 6.29 ft³
